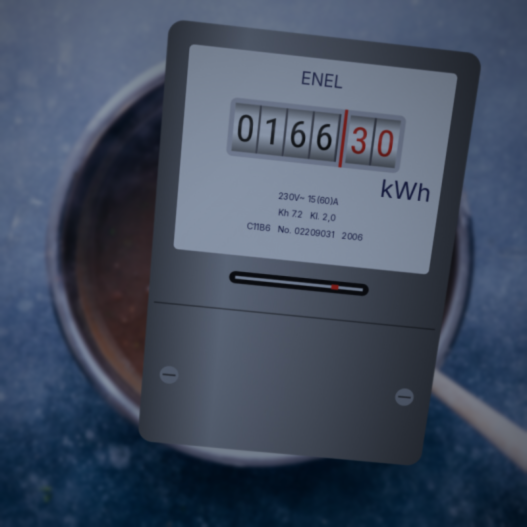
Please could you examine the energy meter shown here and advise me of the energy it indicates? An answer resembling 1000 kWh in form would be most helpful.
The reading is 166.30 kWh
